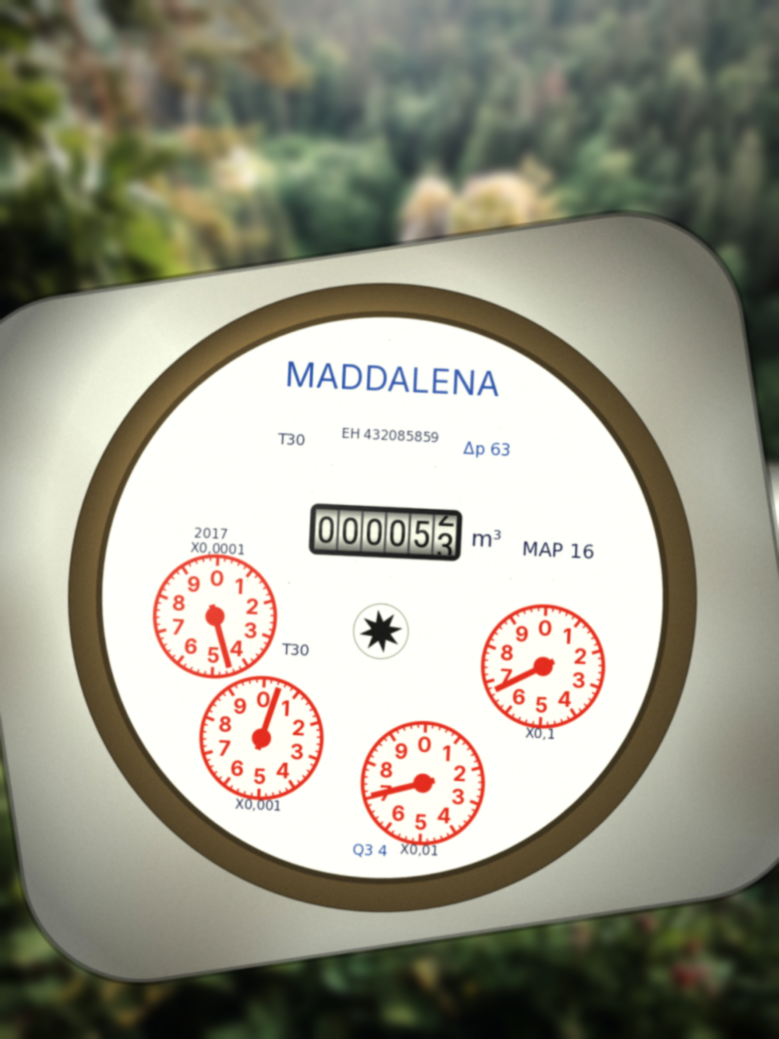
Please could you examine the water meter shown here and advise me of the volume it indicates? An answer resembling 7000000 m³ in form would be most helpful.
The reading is 52.6704 m³
